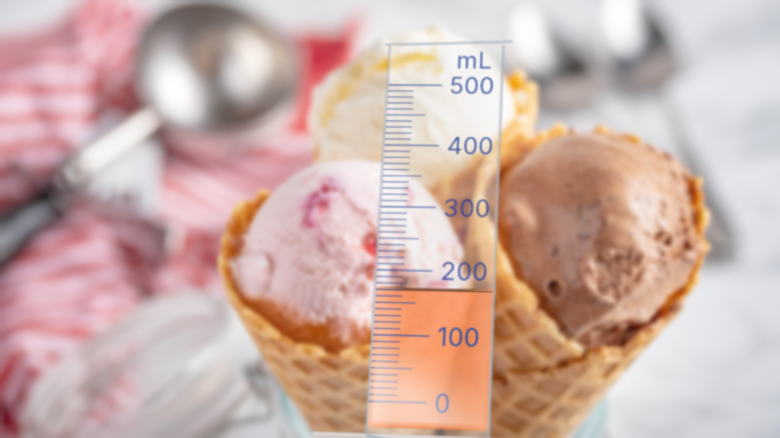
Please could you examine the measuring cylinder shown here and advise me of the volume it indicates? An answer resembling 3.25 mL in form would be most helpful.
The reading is 170 mL
